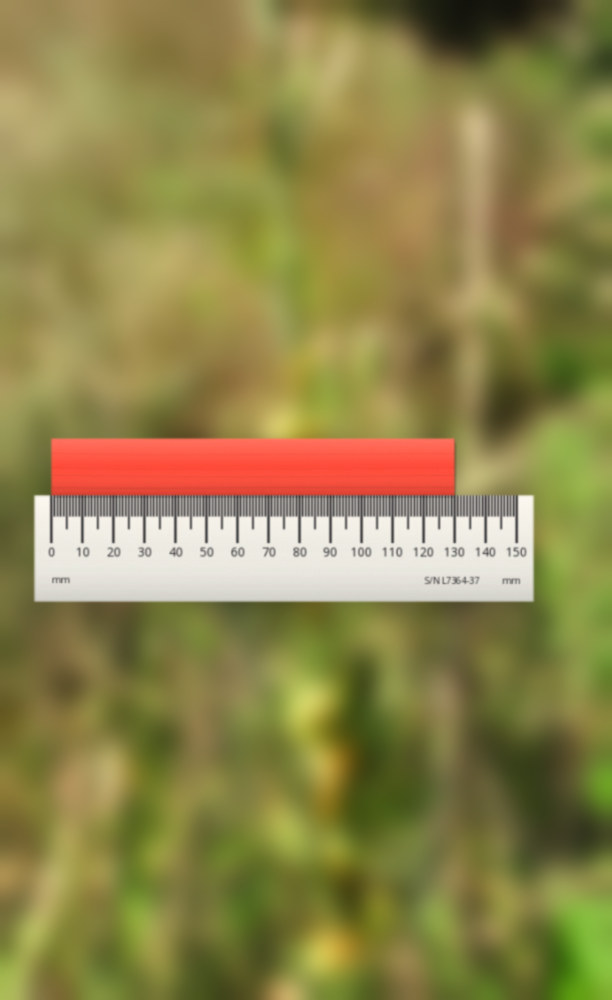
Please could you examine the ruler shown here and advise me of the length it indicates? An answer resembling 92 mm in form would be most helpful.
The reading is 130 mm
